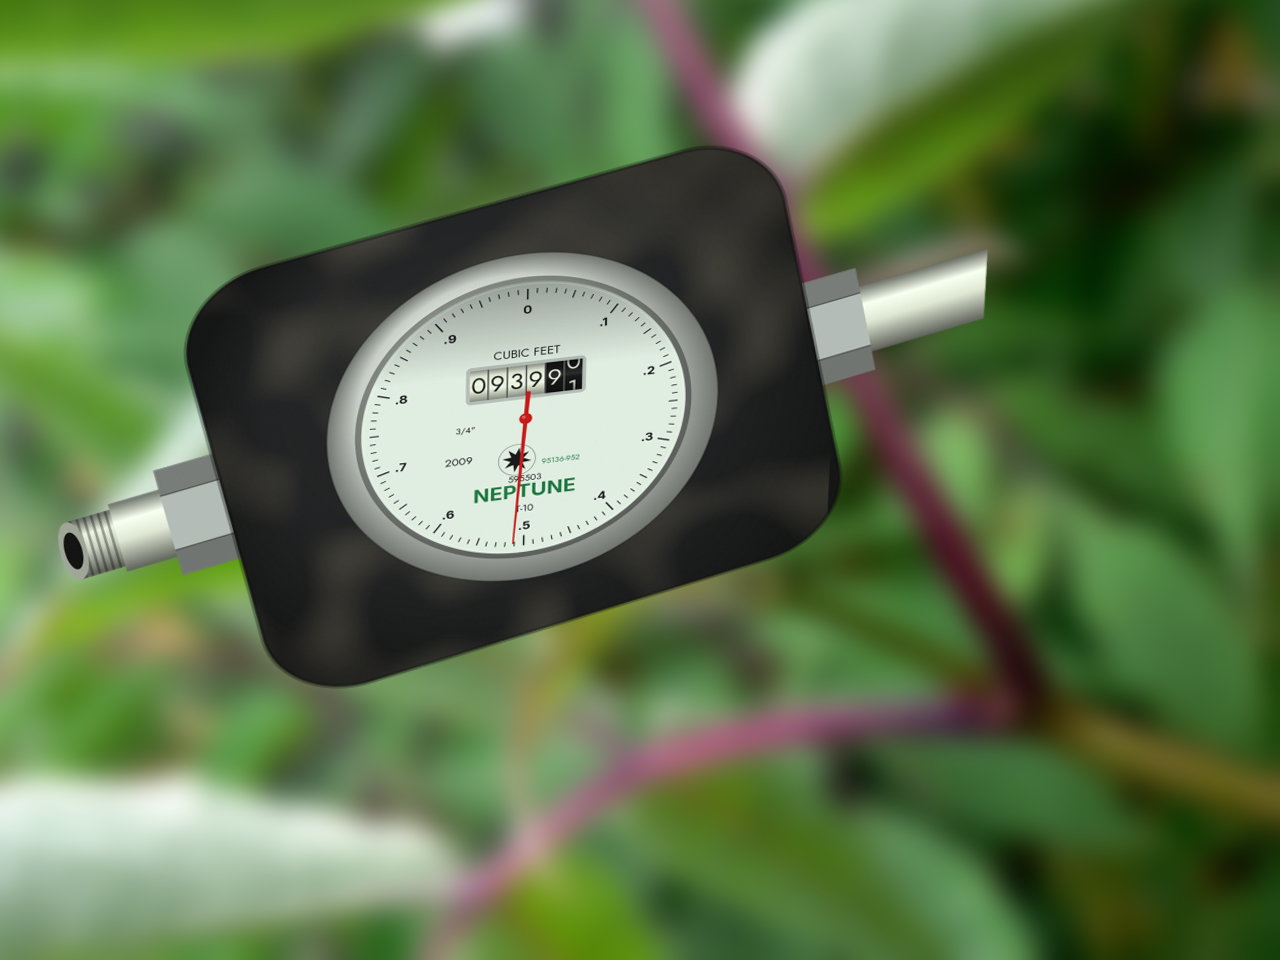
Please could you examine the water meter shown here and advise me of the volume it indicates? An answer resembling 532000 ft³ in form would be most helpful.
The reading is 93990.51 ft³
